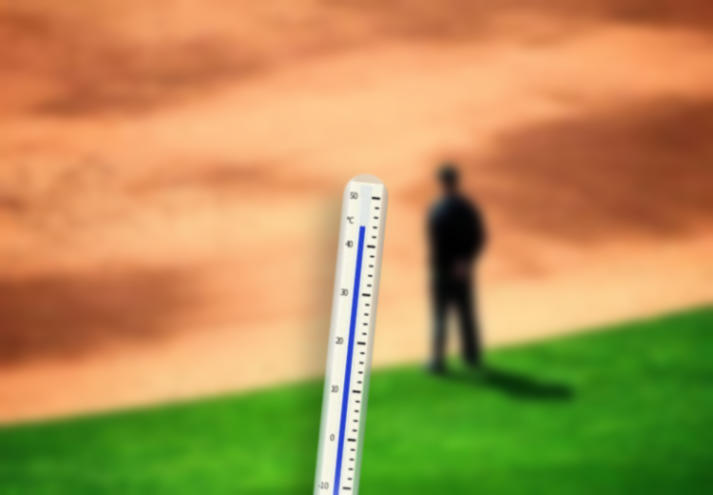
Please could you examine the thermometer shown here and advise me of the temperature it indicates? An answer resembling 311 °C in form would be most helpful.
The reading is 44 °C
